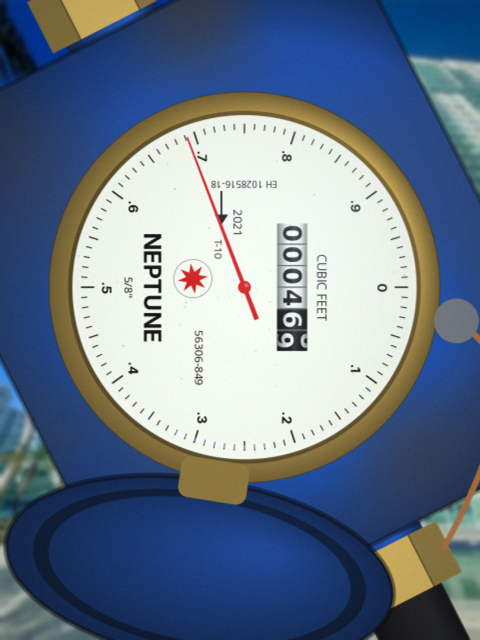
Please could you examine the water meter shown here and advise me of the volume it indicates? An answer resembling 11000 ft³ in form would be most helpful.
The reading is 468.69 ft³
